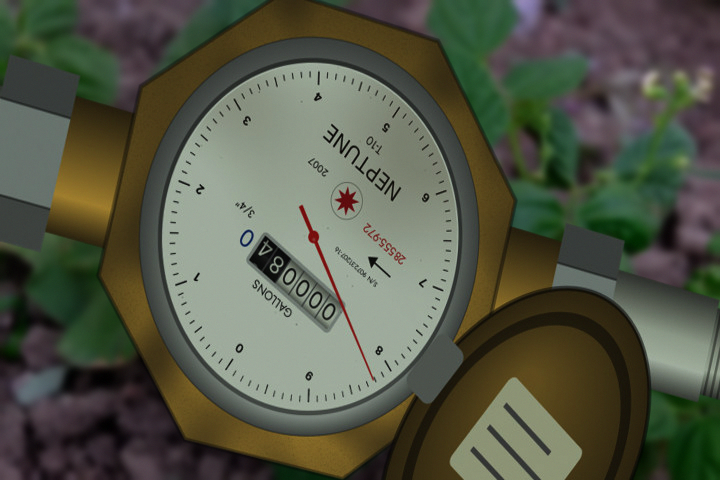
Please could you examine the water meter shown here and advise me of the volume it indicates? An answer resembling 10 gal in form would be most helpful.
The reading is 838.2 gal
